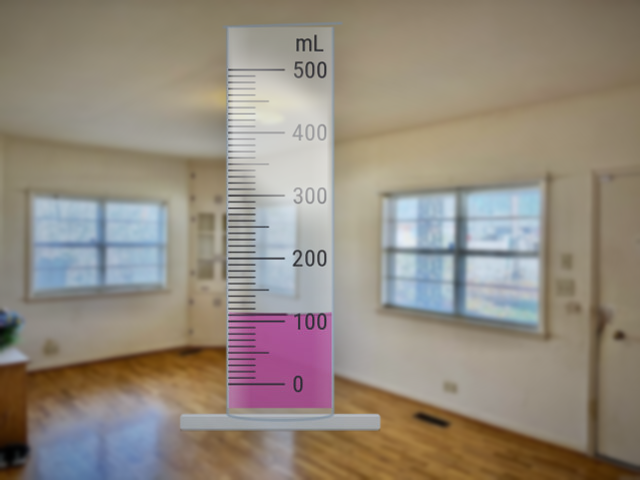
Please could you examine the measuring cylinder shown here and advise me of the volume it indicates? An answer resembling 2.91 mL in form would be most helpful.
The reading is 110 mL
